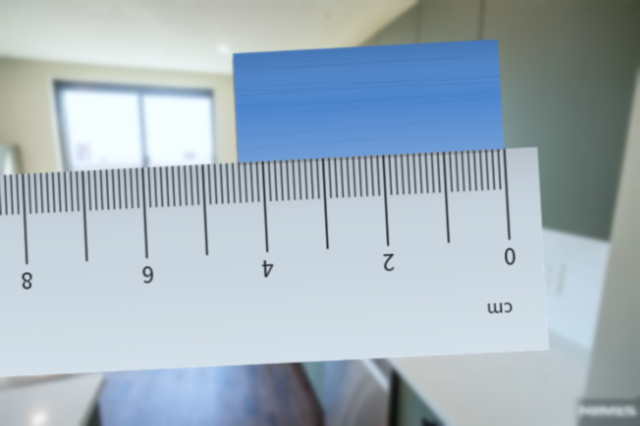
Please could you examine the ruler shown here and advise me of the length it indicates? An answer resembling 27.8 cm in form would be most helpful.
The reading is 4.4 cm
